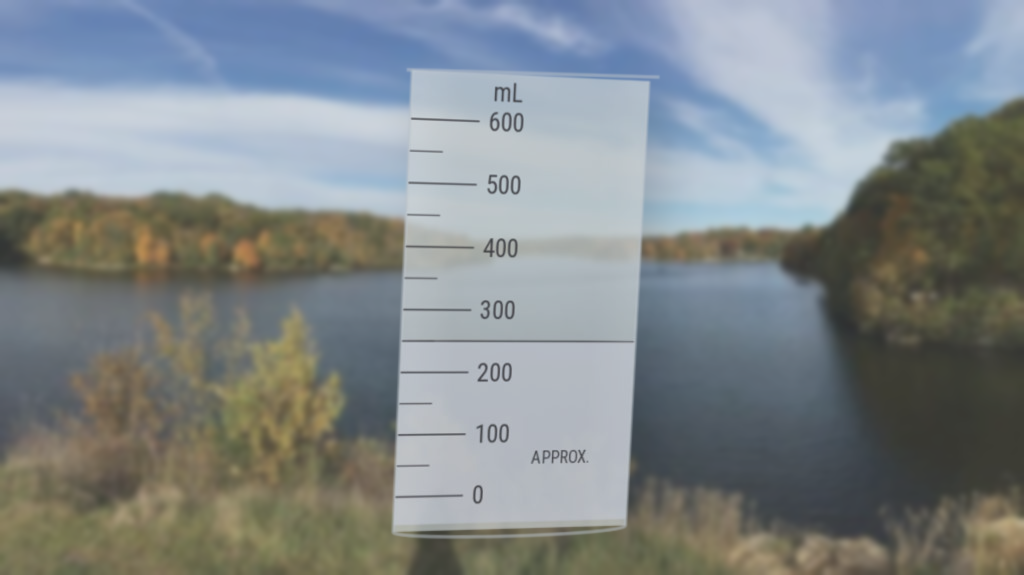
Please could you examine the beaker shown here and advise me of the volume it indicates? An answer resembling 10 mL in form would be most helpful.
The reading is 250 mL
